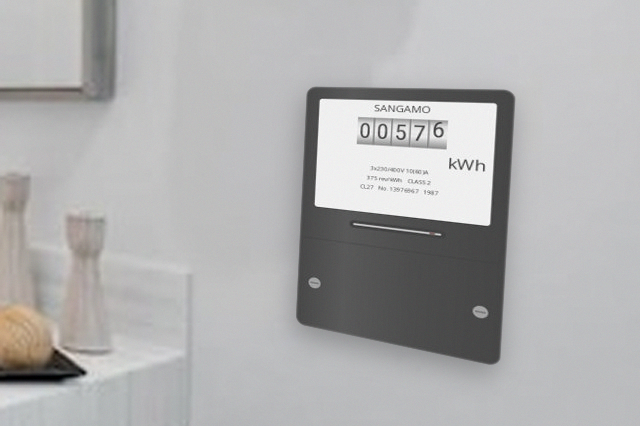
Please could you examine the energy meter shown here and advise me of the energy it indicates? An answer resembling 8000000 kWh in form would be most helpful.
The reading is 576 kWh
